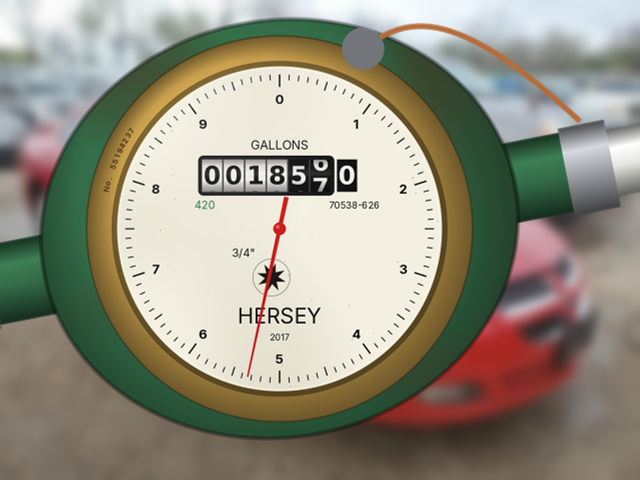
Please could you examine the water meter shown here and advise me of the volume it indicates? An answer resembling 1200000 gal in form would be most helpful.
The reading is 18565.3 gal
